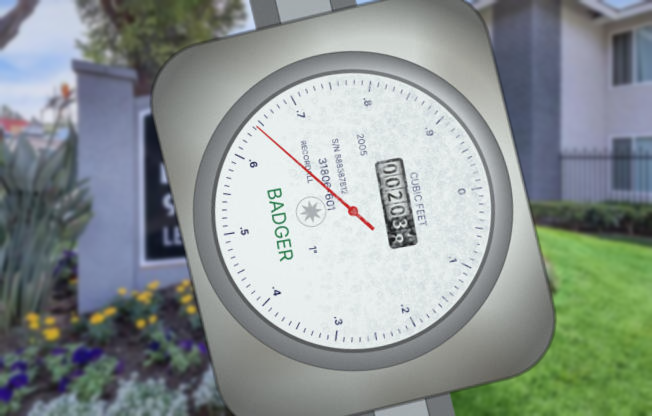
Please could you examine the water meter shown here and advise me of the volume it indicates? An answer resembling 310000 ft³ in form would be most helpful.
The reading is 2037.64 ft³
